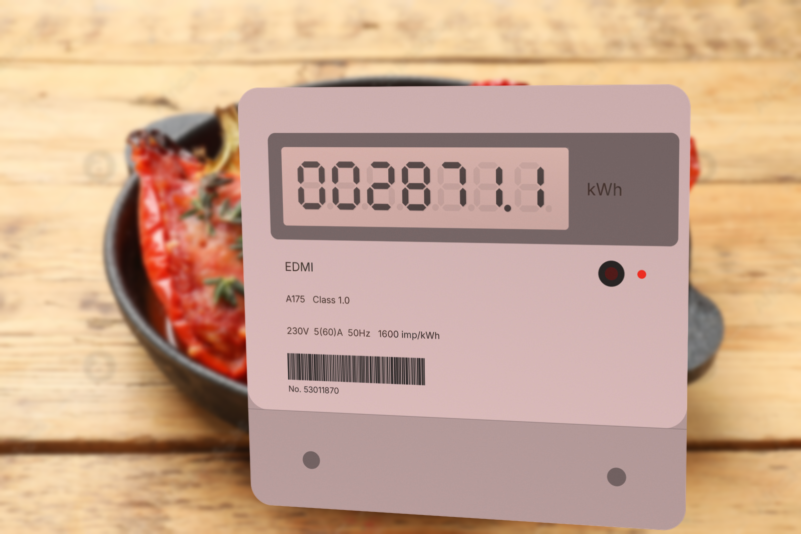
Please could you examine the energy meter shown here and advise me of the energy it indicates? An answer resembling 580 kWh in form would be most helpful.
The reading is 2871.1 kWh
